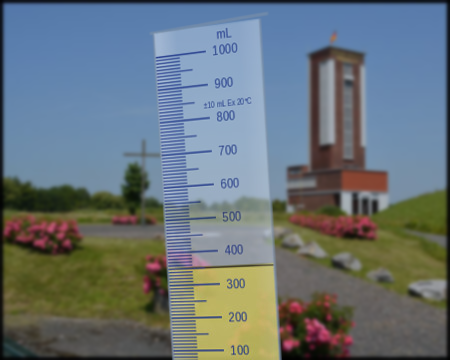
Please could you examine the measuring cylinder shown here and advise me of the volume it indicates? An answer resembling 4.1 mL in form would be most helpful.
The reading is 350 mL
